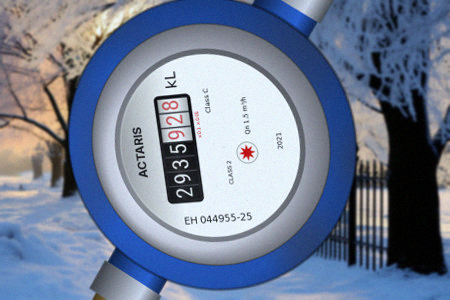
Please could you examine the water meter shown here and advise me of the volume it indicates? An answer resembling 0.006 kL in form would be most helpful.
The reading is 2935.928 kL
